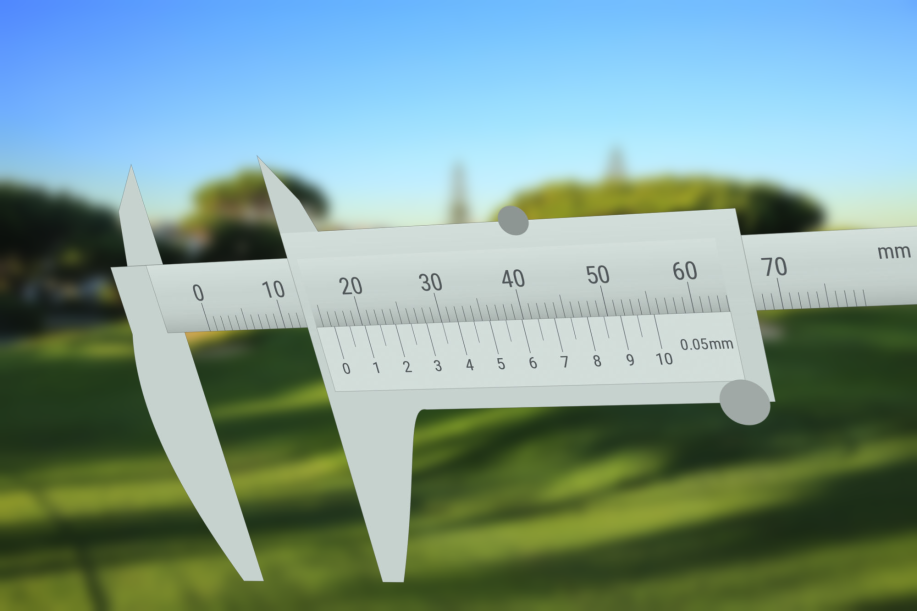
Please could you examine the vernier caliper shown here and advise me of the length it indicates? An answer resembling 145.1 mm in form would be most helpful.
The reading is 16.4 mm
